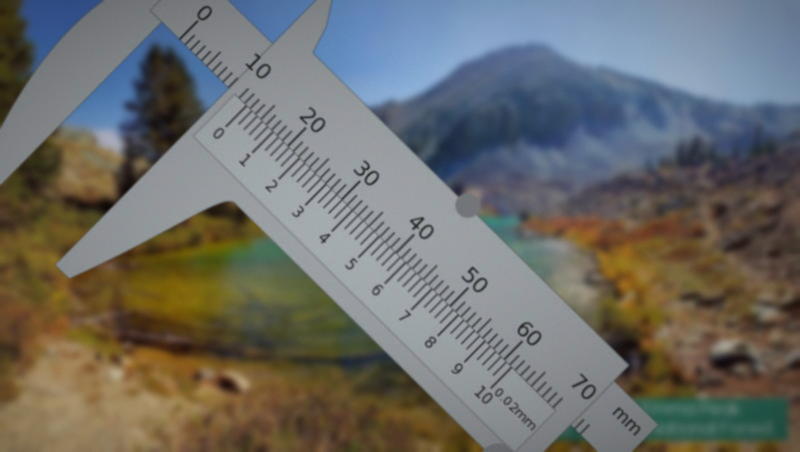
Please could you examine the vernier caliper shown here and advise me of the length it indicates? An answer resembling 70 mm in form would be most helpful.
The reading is 12.4 mm
